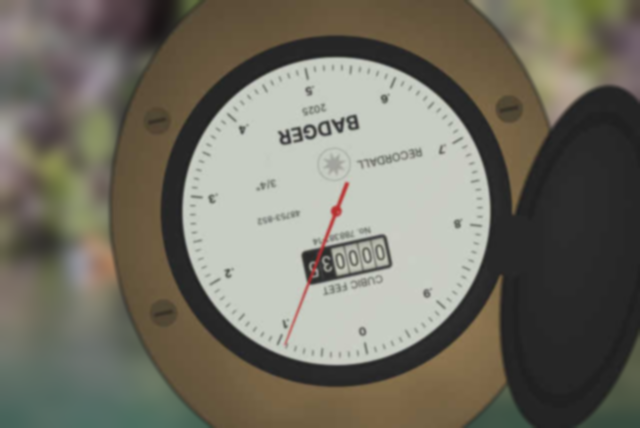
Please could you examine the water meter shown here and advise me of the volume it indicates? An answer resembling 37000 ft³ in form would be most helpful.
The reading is 35.09 ft³
